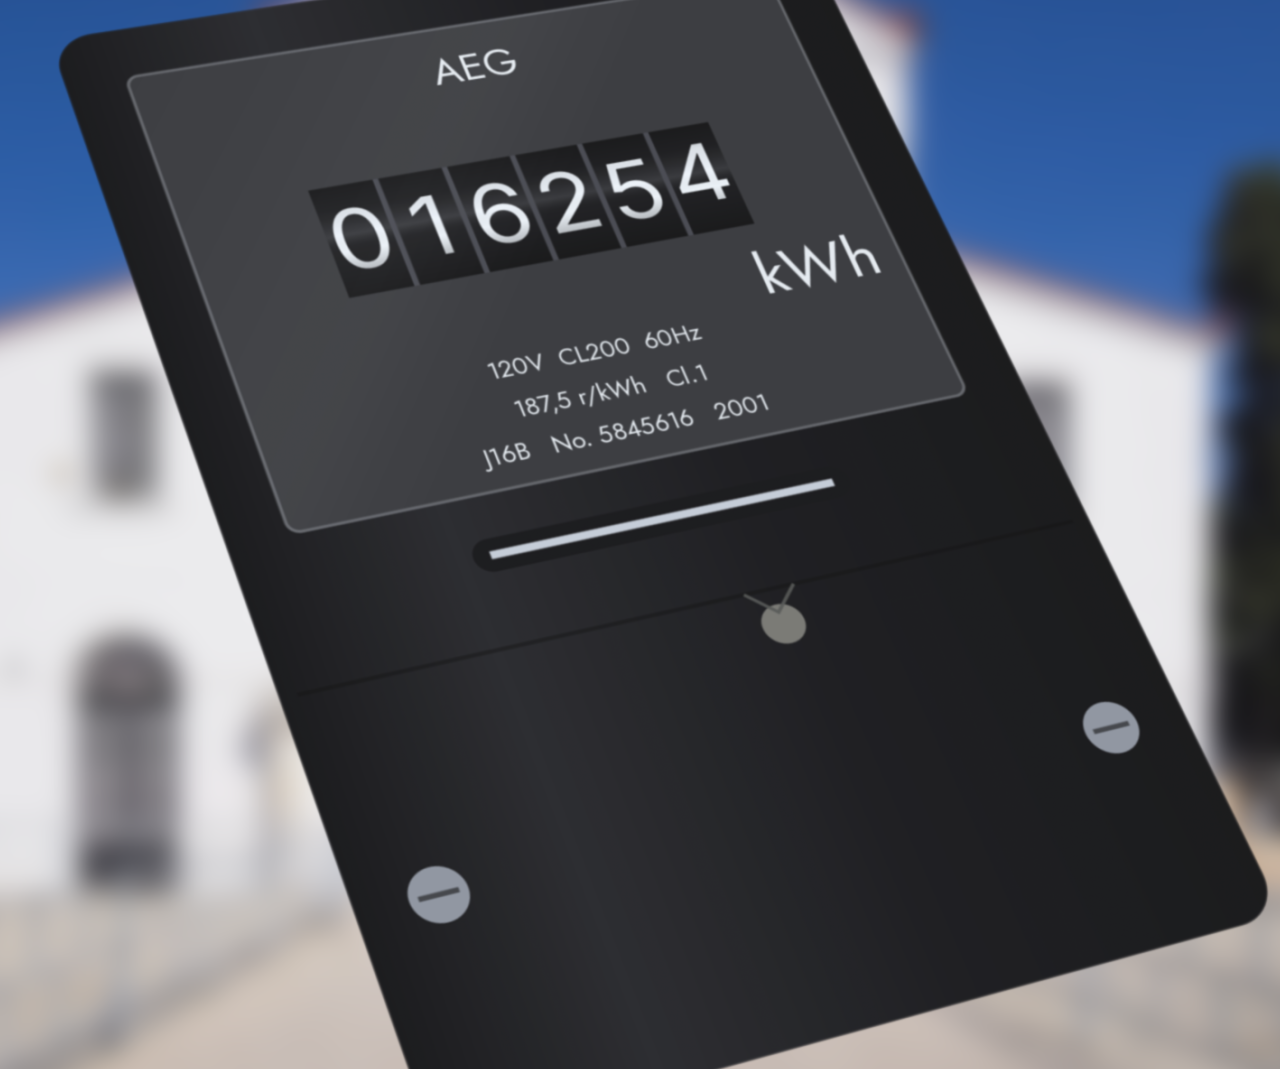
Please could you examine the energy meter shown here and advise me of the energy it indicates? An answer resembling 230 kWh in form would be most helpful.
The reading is 16254 kWh
